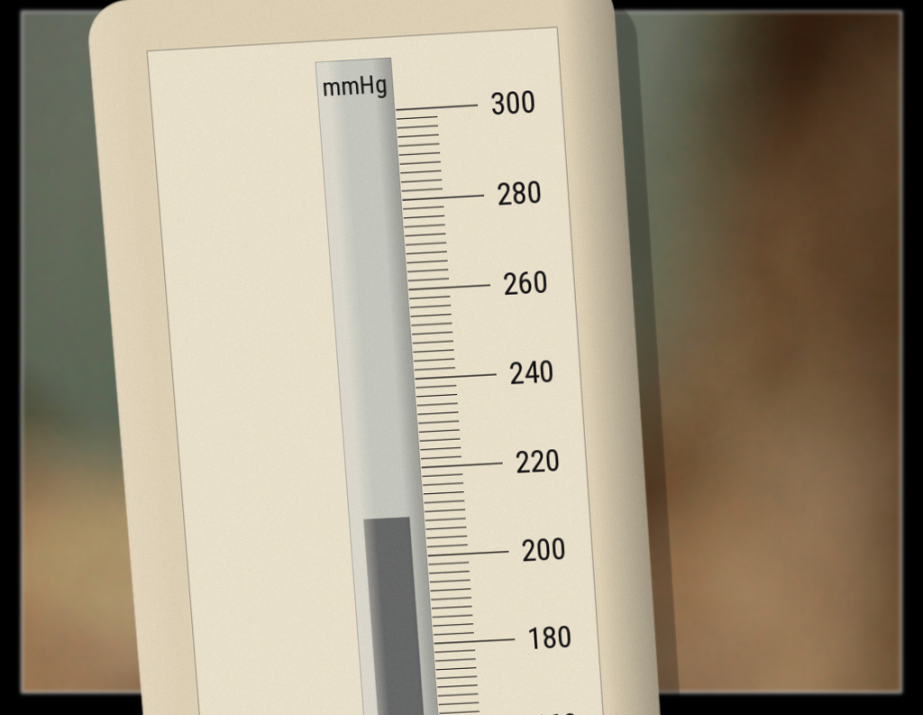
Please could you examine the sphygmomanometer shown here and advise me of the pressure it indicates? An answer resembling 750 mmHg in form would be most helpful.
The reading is 209 mmHg
